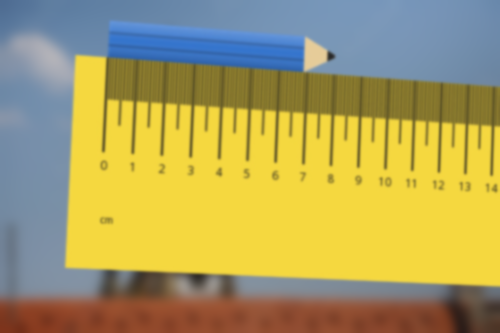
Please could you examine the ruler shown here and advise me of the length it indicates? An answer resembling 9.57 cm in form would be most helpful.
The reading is 8 cm
